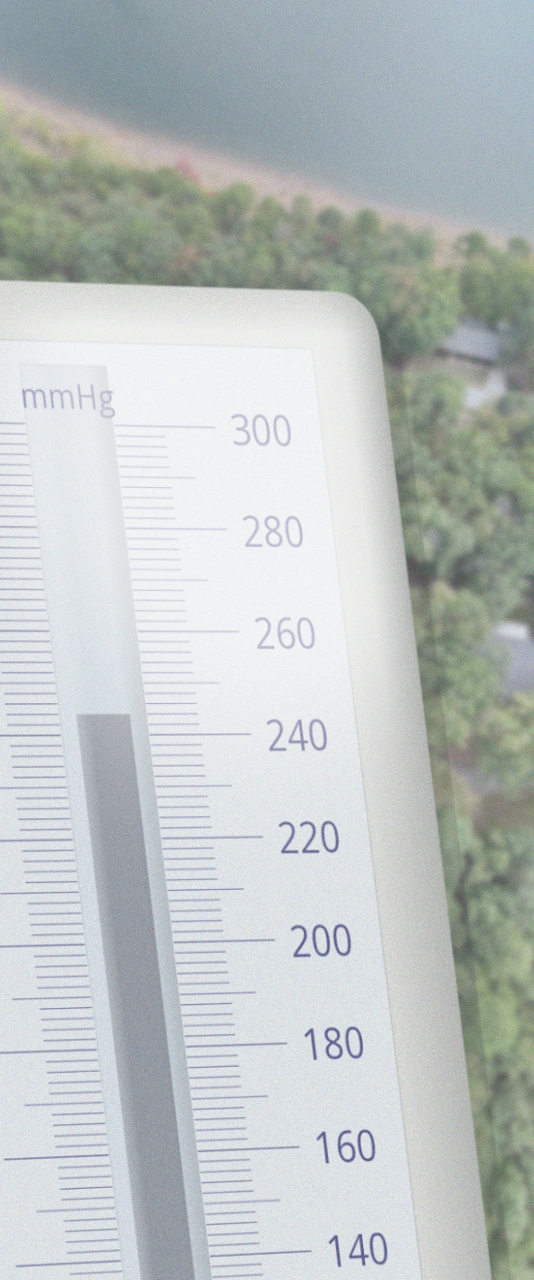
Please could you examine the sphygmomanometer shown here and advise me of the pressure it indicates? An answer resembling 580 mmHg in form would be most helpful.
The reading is 244 mmHg
